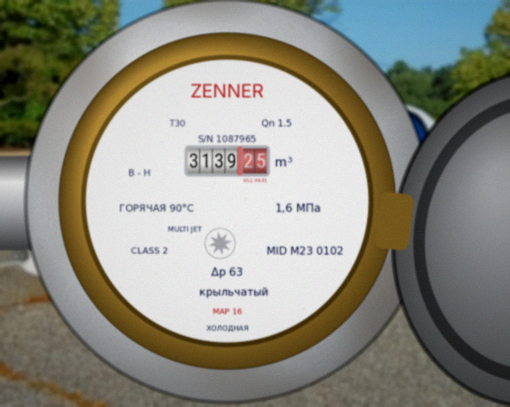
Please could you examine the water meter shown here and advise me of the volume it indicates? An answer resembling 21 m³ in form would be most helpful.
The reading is 3139.25 m³
